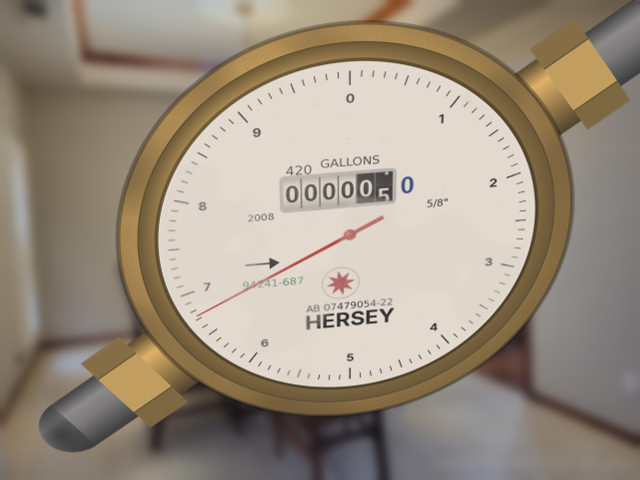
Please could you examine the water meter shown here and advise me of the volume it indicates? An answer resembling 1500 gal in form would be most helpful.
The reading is 46.7 gal
